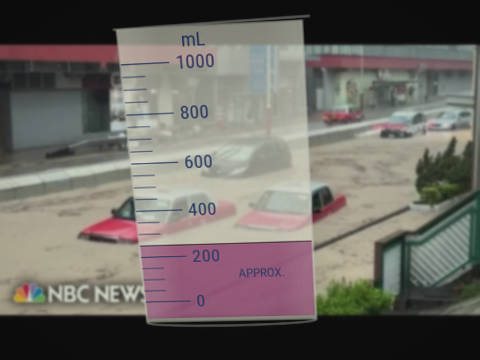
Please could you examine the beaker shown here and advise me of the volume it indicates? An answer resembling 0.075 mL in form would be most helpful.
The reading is 250 mL
